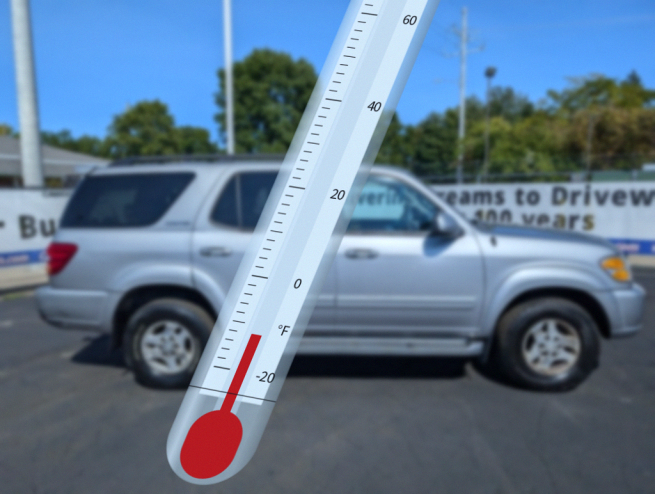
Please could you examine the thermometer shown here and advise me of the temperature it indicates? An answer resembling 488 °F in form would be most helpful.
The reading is -12 °F
